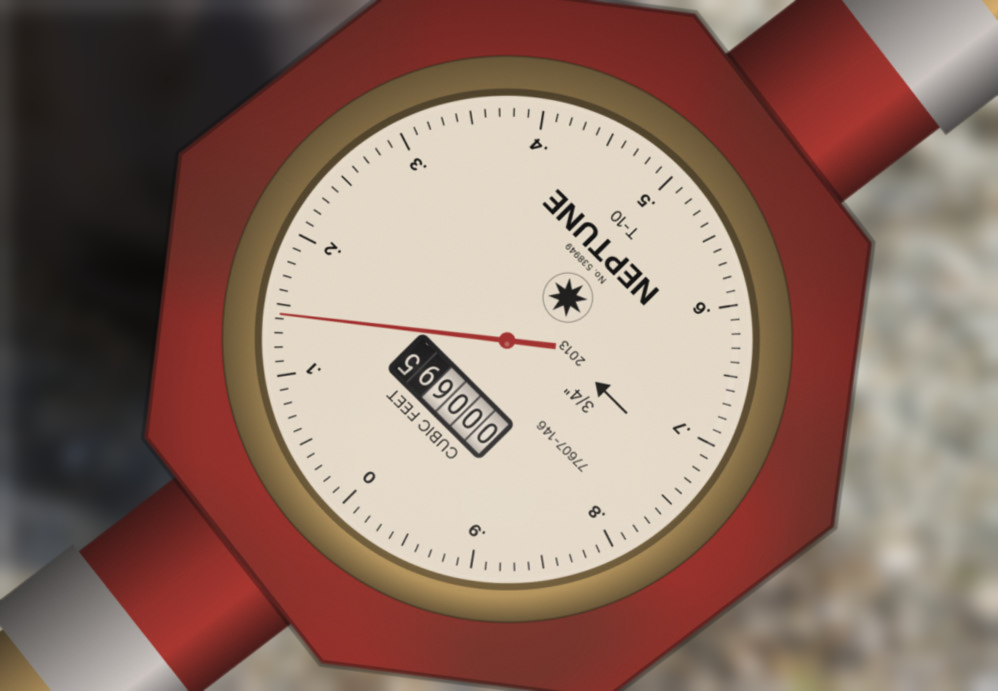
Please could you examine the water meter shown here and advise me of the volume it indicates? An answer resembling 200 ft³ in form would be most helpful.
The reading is 695.14 ft³
